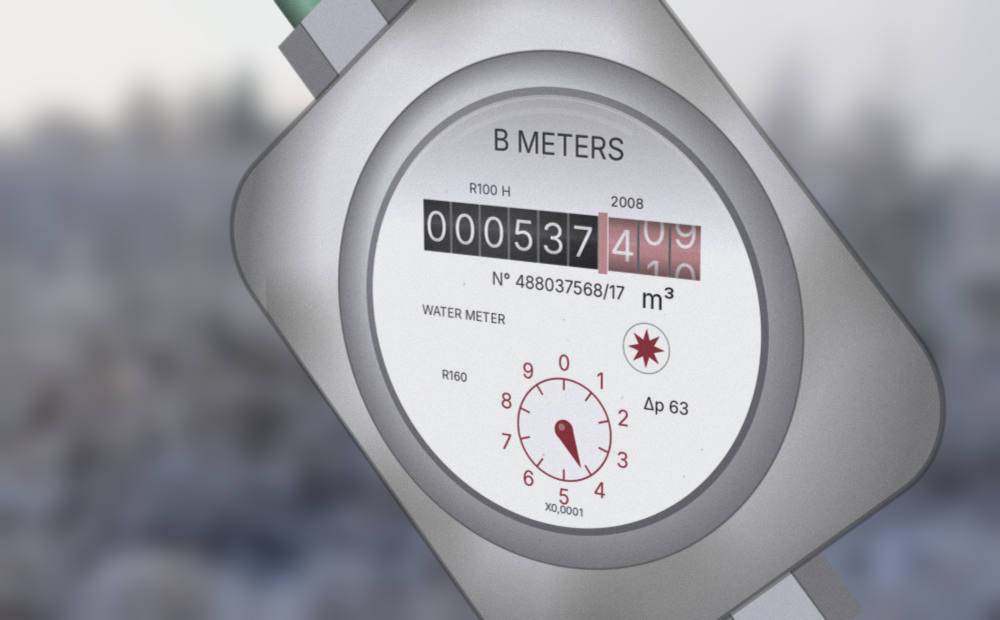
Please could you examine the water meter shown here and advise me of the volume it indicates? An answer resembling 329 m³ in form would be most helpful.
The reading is 537.4094 m³
